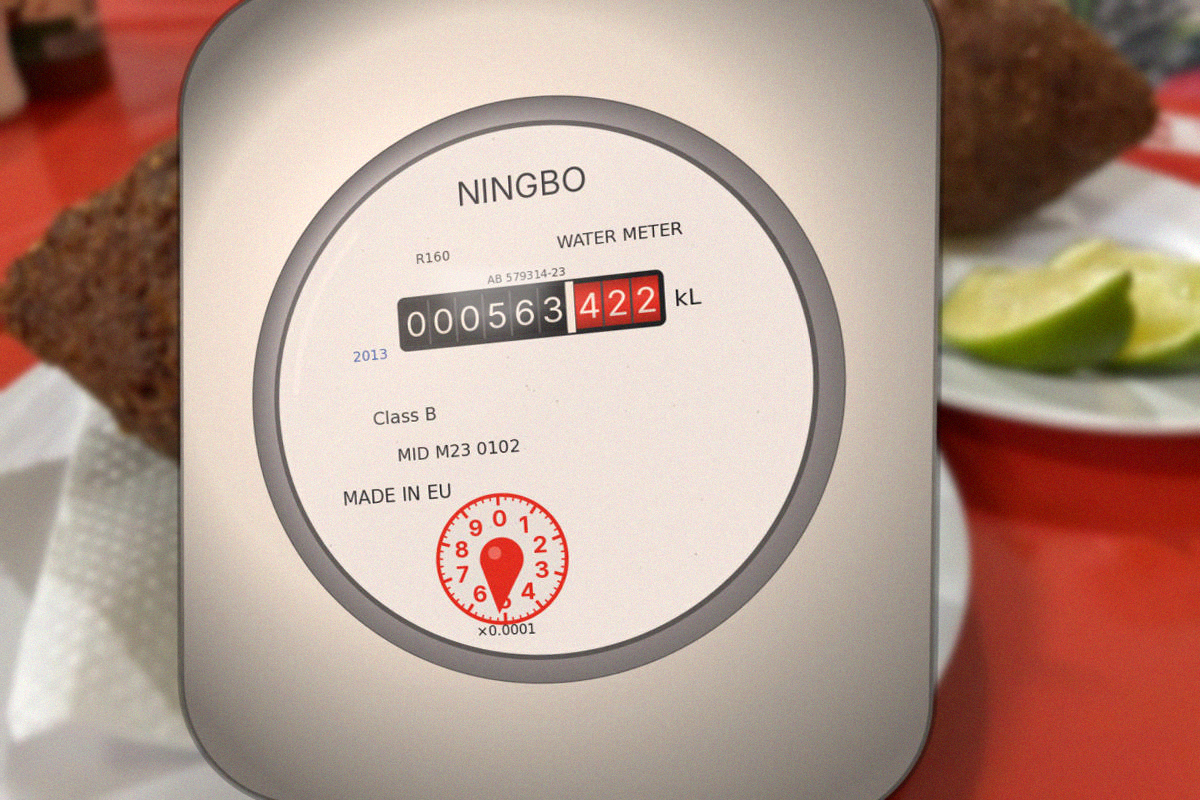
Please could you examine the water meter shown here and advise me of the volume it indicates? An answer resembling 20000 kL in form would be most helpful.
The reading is 563.4225 kL
